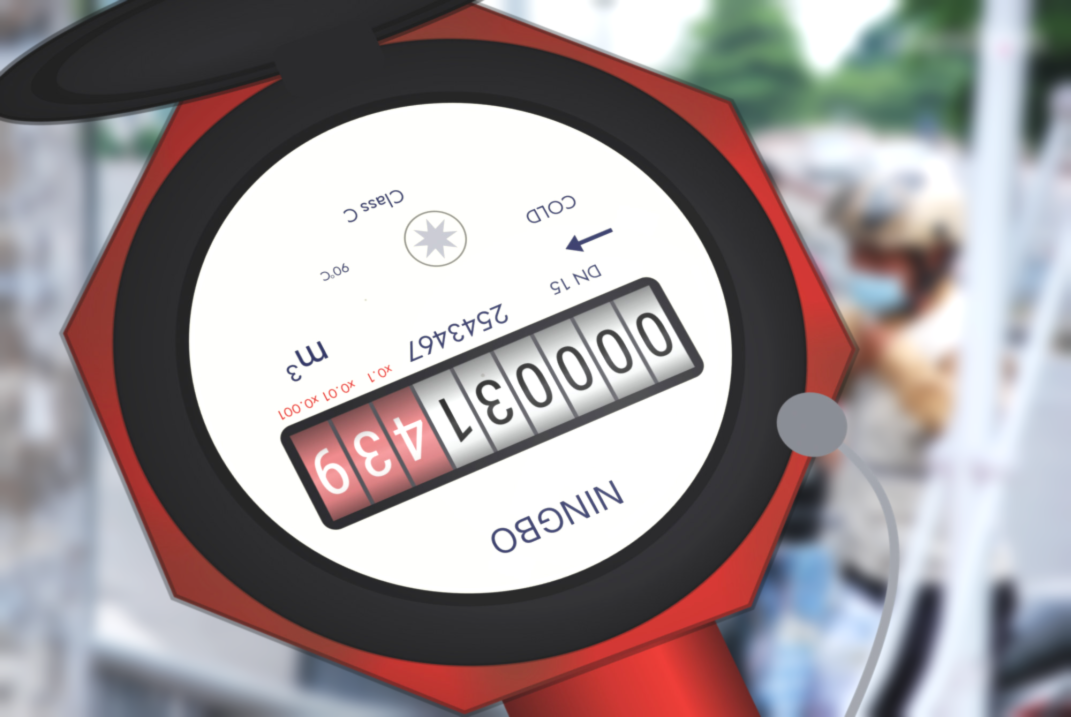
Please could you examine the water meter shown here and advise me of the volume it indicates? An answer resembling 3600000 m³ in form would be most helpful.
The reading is 31.439 m³
